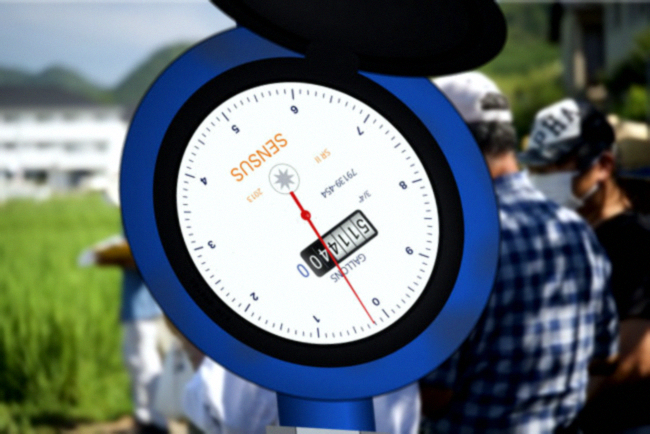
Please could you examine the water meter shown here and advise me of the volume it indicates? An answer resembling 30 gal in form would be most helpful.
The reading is 5114400.2 gal
